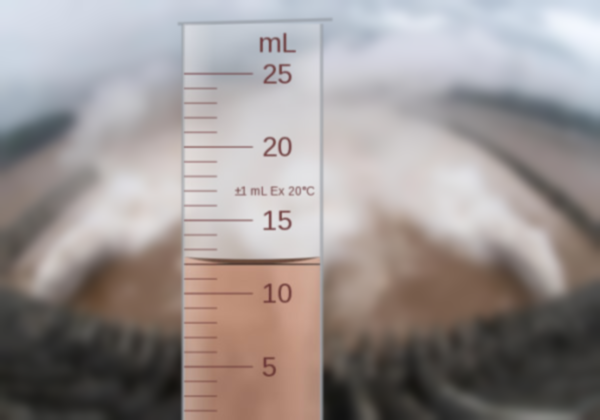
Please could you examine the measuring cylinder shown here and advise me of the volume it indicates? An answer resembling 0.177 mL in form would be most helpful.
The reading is 12 mL
